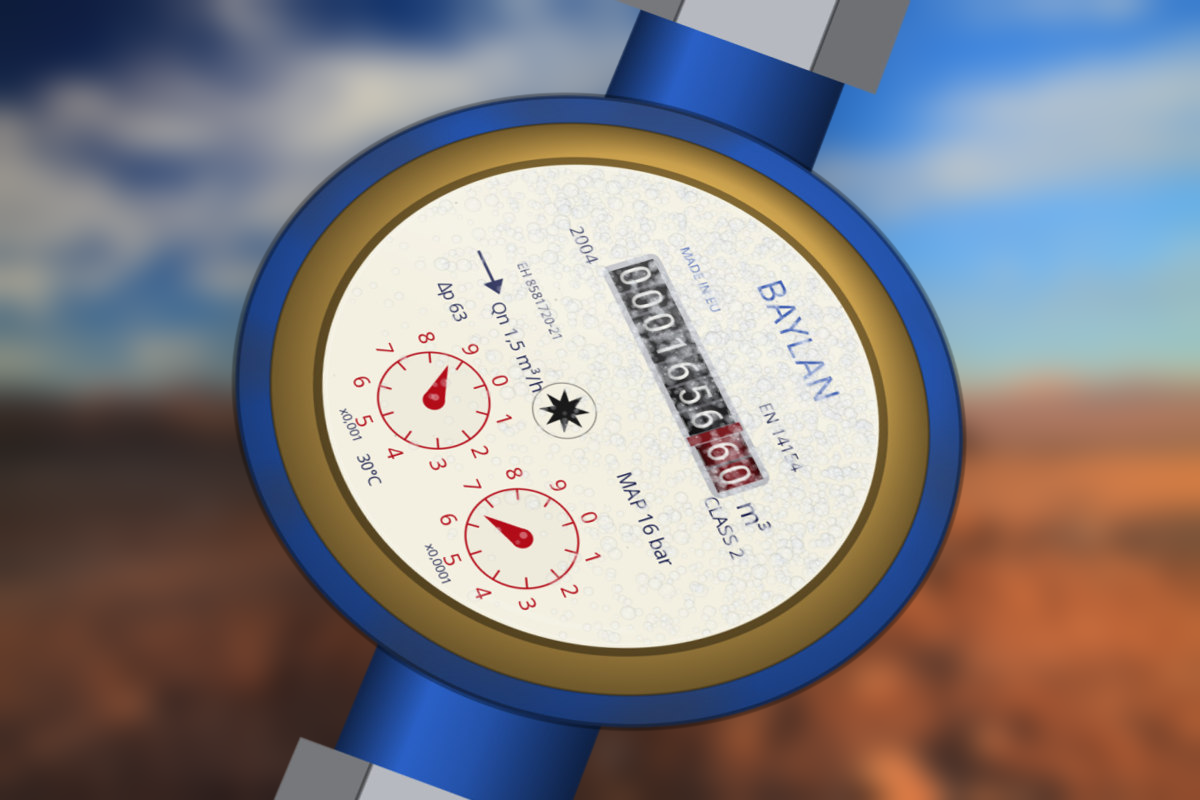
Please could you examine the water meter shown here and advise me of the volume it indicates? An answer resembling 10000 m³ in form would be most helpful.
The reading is 1656.6086 m³
